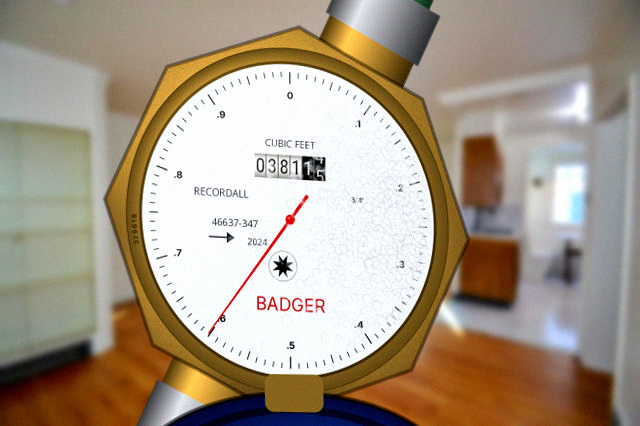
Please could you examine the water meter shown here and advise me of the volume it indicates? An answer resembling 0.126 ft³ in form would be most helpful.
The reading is 38114.60 ft³
